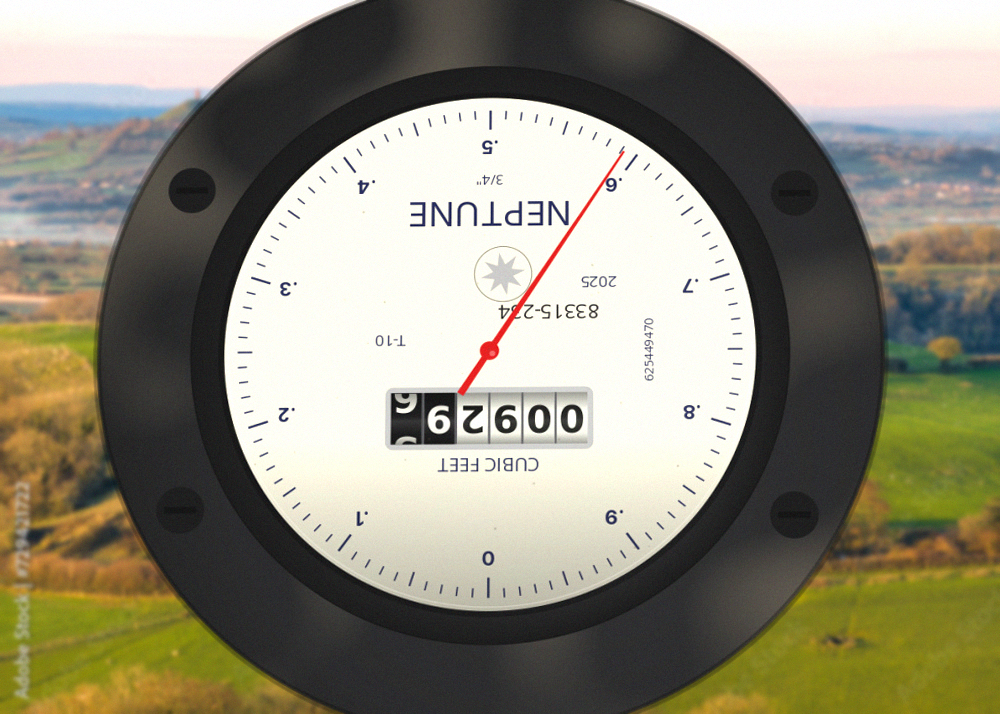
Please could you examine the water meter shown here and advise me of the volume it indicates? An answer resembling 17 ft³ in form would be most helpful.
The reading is 9295.59 ft³
